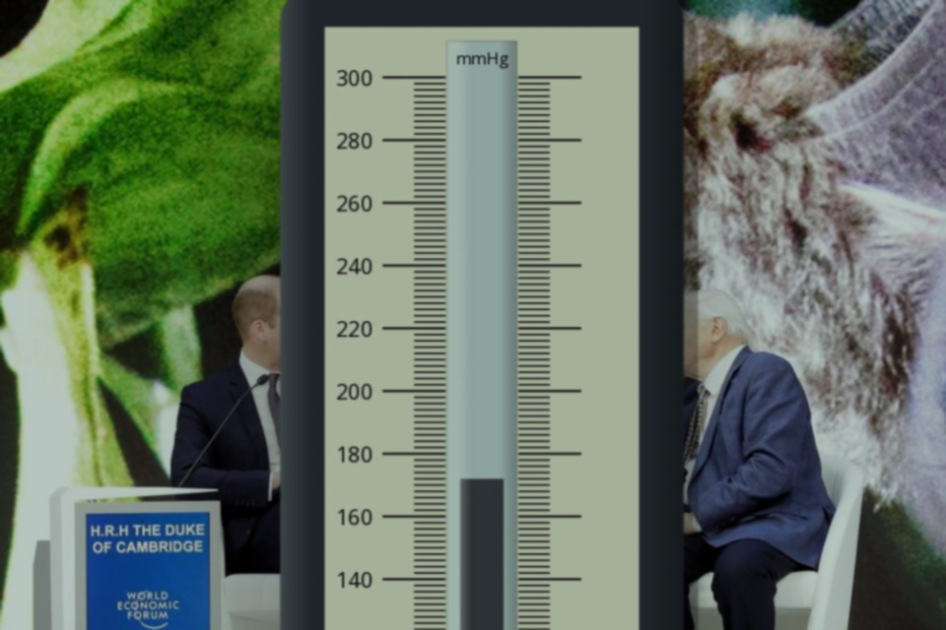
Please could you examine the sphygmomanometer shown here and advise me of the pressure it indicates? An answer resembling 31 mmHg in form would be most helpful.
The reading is 172 mmHg
